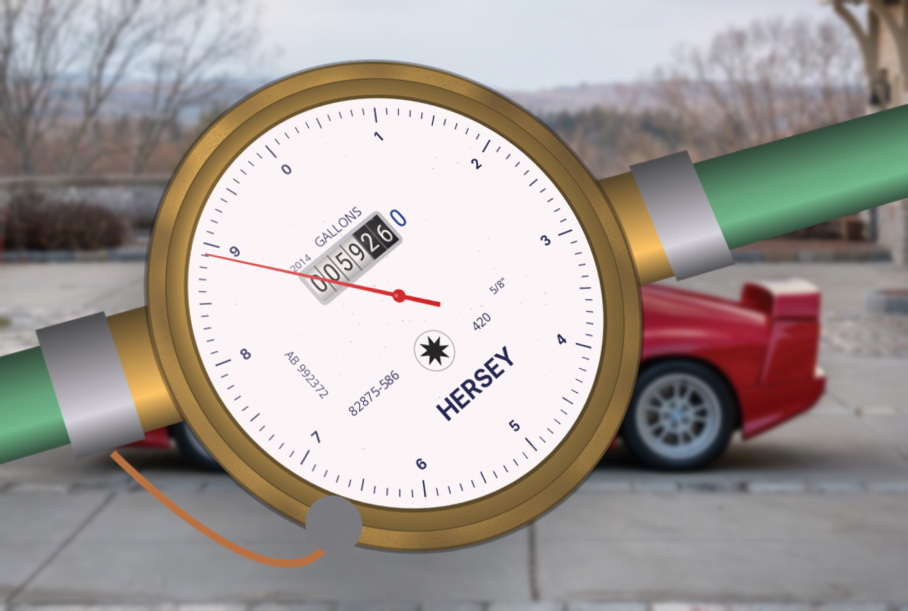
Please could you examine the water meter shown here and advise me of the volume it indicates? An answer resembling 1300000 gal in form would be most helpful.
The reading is 59258.9 gal
